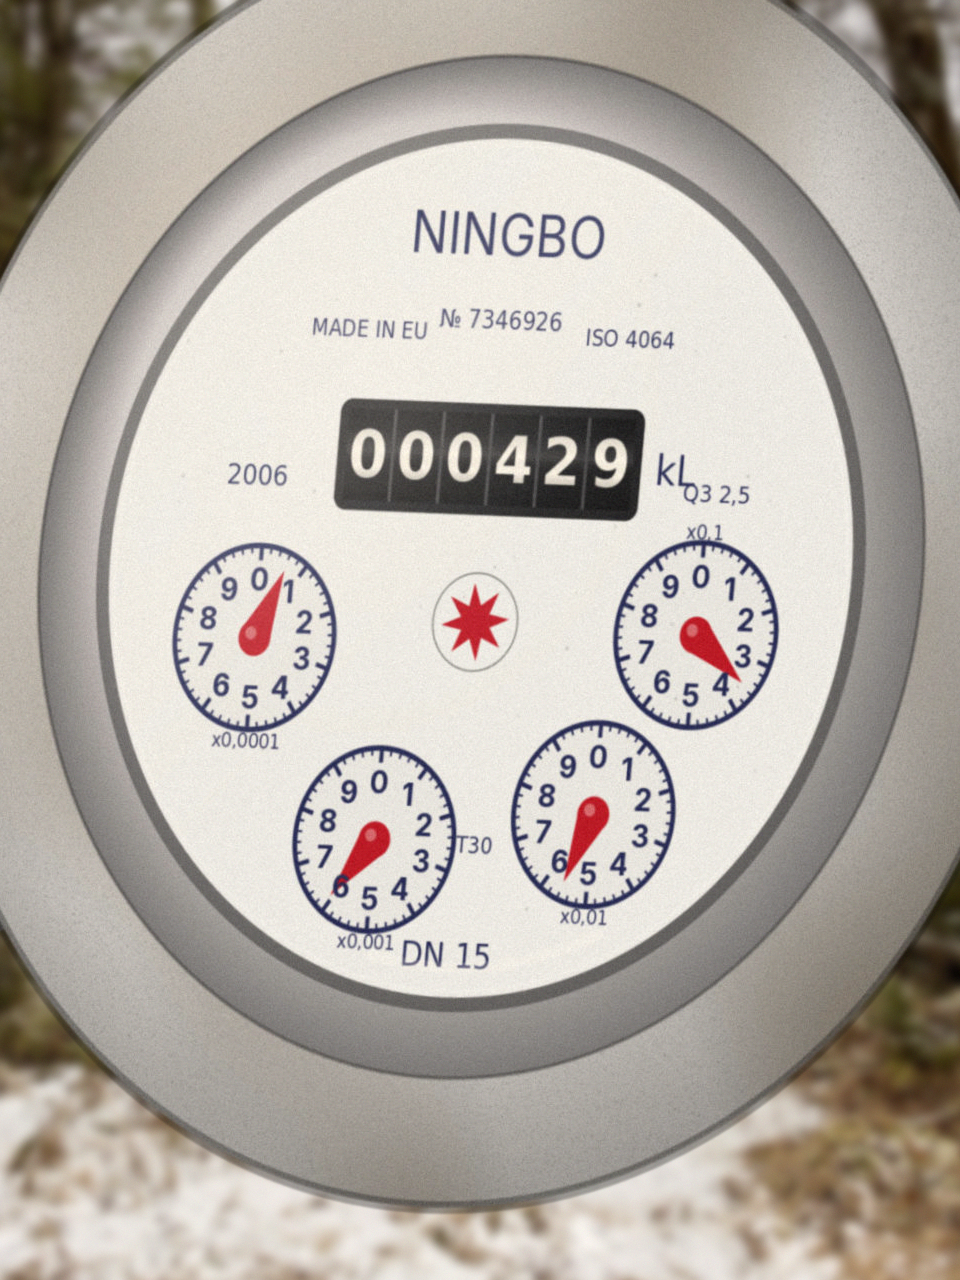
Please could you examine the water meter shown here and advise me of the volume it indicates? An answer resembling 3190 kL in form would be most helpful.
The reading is 429.3560 kL
